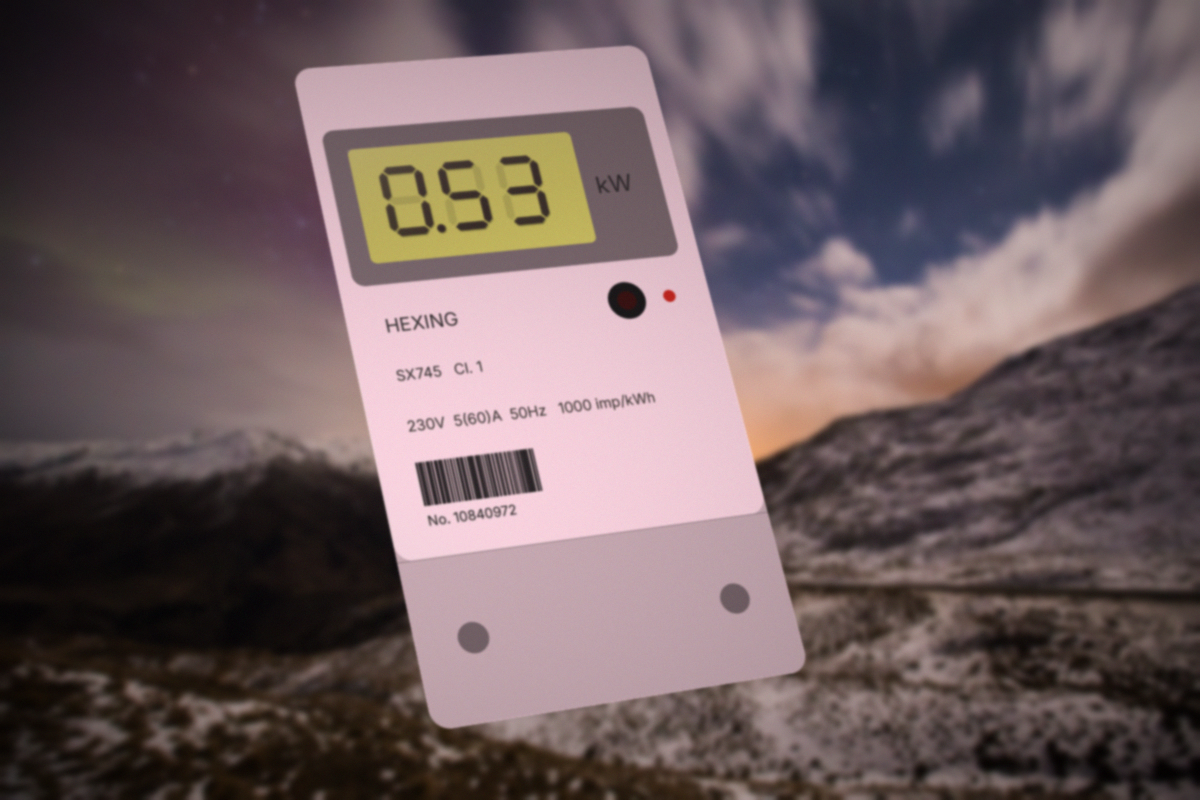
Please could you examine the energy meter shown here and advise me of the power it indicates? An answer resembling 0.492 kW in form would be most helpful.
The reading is 0.53 kW
